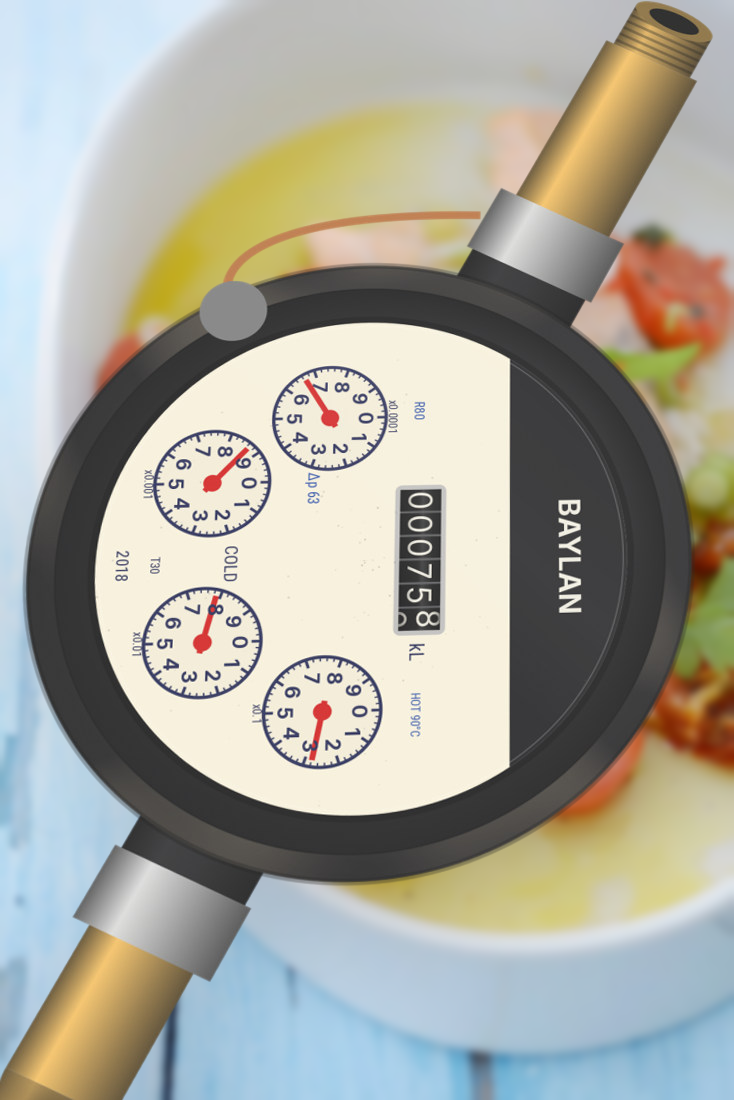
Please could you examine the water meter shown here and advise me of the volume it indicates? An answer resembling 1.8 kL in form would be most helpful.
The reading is 758.2786 kL
